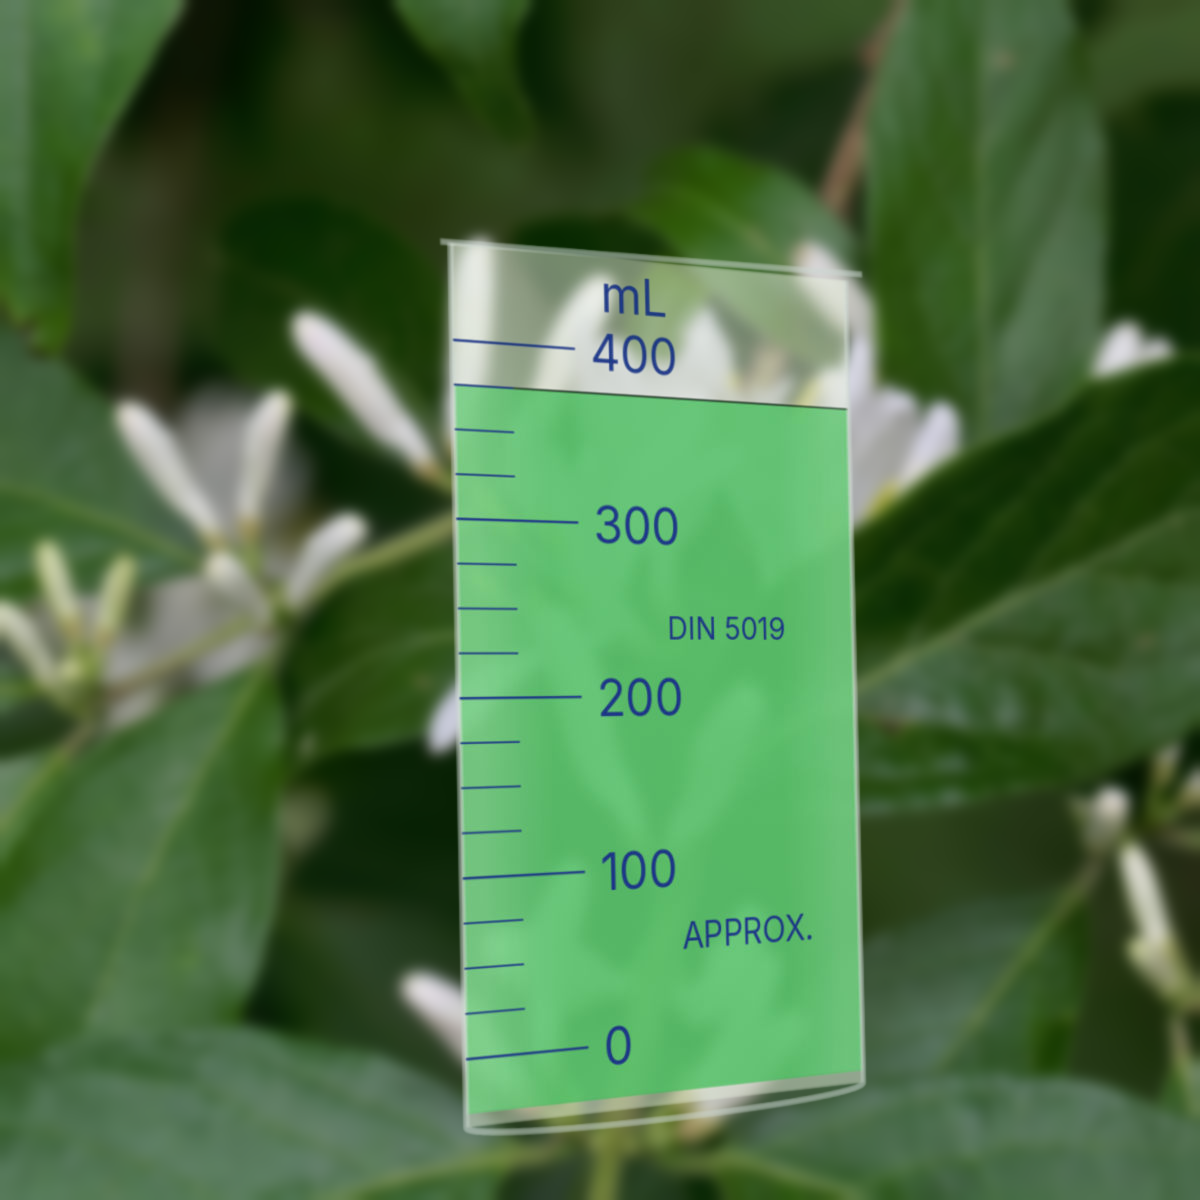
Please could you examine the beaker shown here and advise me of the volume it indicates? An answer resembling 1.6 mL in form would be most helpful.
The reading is 375 mL
